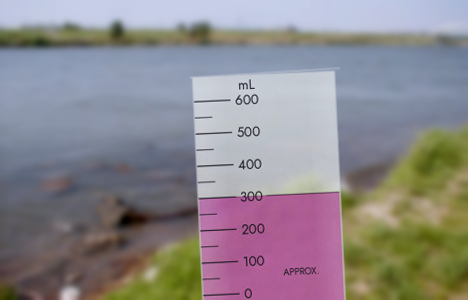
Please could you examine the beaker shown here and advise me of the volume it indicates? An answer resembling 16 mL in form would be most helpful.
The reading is 300 mL
